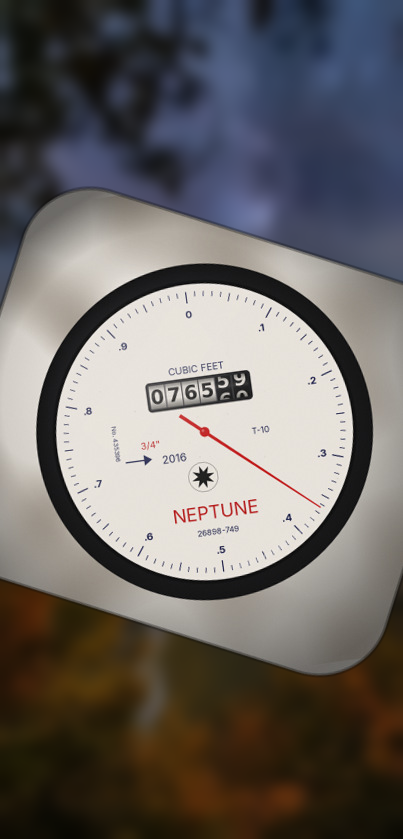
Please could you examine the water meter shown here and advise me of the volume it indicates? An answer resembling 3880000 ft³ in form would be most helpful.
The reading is 76559.36 ft³
